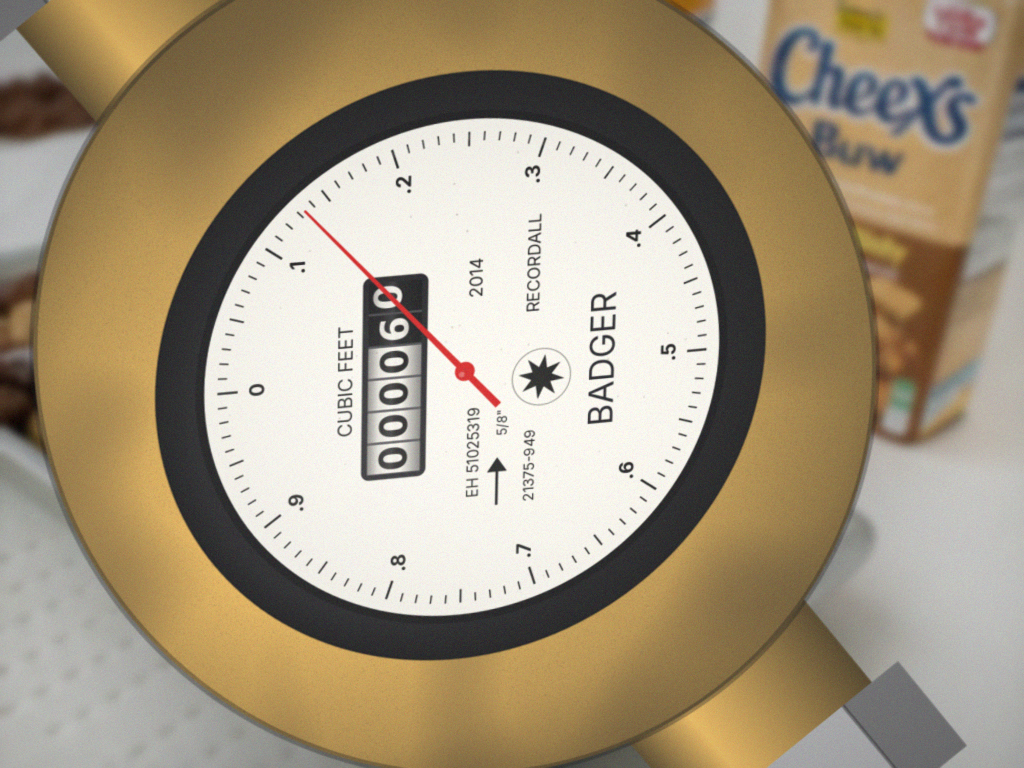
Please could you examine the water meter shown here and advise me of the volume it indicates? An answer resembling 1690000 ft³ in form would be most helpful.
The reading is 60.13 ft³
